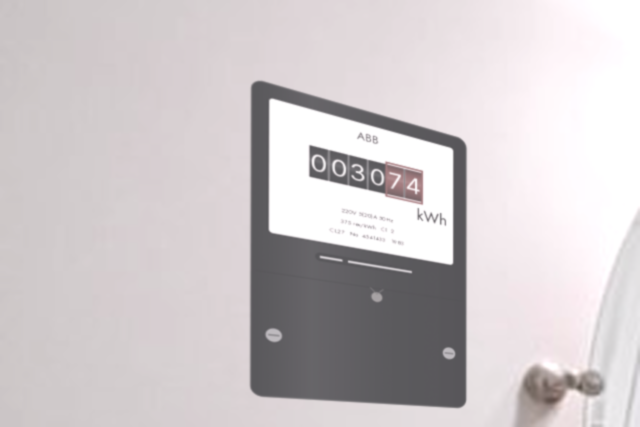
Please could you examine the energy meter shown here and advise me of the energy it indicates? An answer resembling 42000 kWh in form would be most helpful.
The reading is 30.74 kWh
